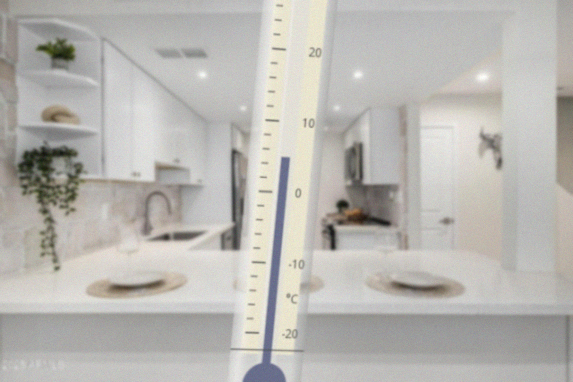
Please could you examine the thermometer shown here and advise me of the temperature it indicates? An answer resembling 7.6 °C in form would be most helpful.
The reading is 5 °C
